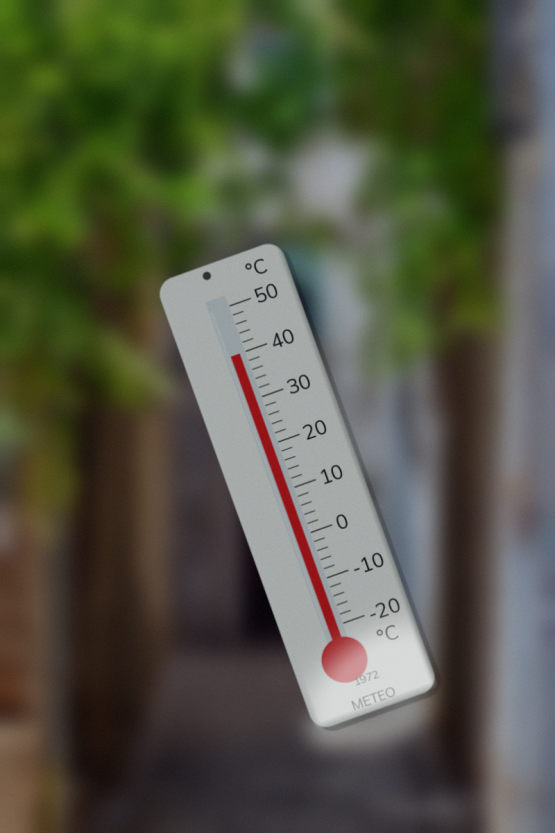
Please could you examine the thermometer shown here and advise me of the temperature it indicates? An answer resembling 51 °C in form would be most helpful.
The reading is 40 °C
